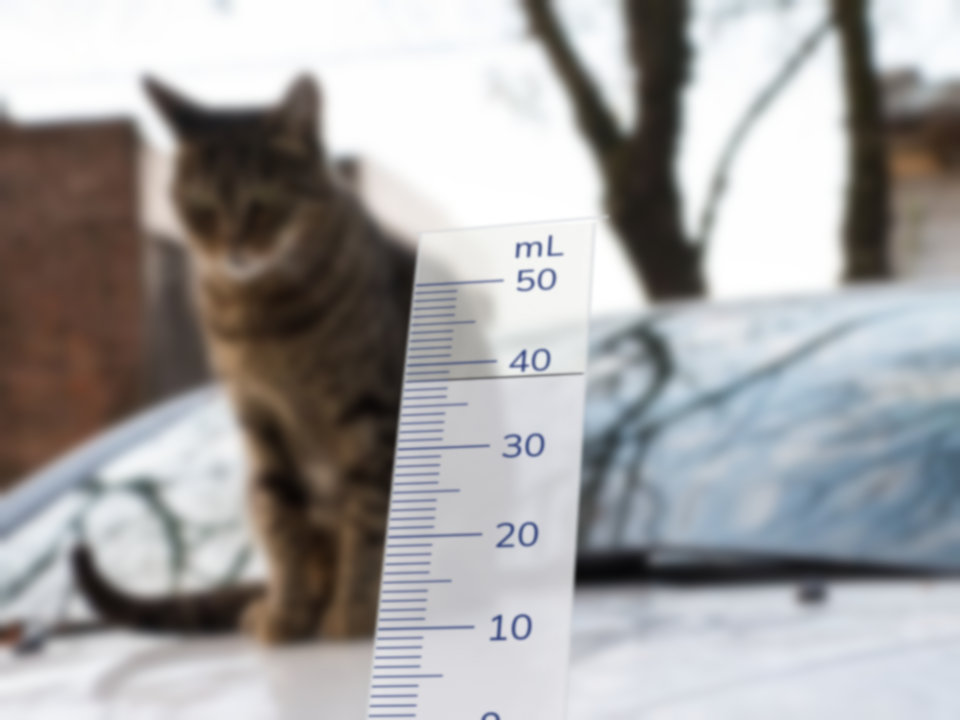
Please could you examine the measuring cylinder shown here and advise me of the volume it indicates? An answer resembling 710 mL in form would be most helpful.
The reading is 38 mL
